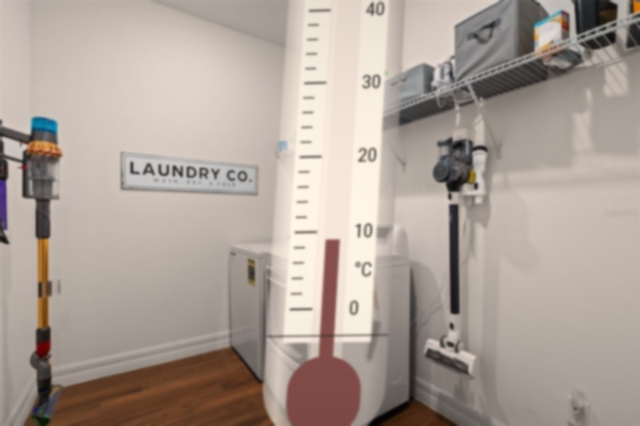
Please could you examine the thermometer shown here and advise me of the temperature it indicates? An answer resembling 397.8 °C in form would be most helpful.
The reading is 9 °C
